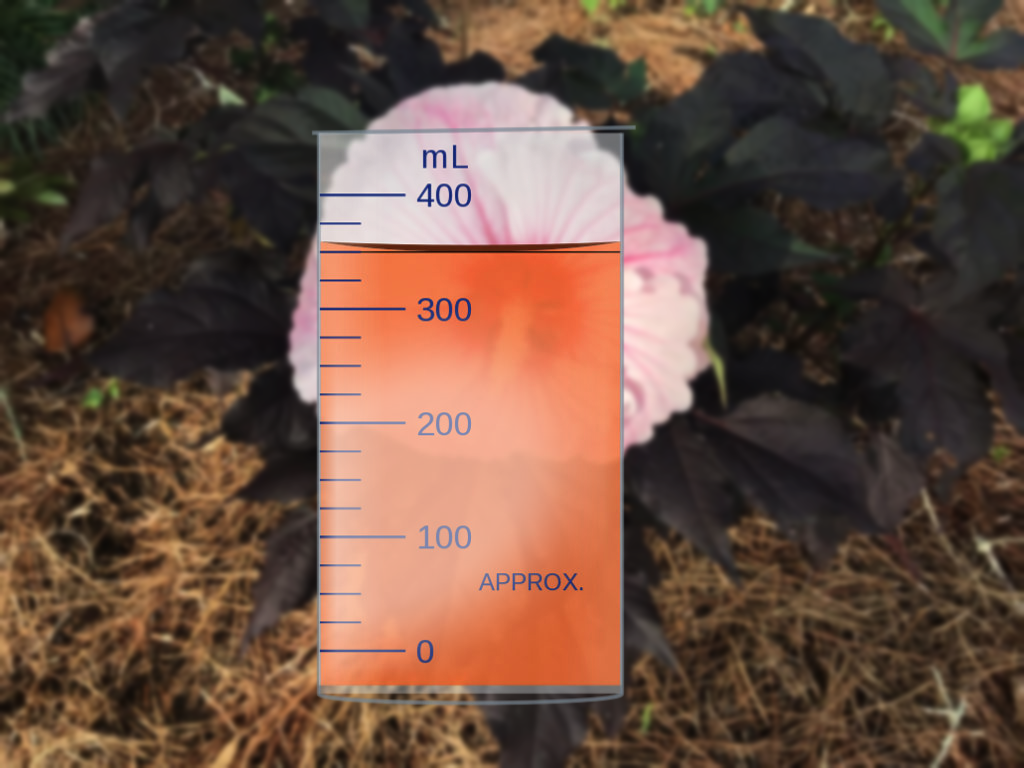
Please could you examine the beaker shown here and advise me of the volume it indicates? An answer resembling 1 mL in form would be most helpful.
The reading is 350 mL
